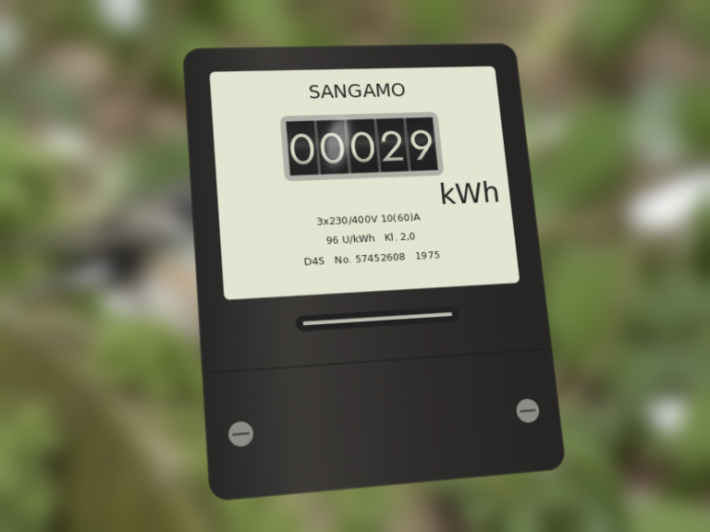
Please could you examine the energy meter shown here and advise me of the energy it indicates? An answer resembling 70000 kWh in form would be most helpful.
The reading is 29 kWh
